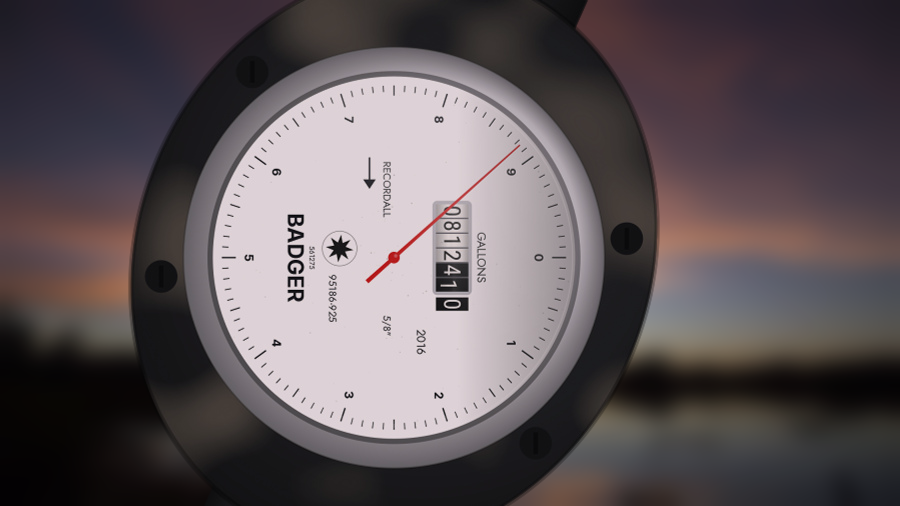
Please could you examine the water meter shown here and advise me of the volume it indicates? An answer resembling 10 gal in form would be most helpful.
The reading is 812408.8 gal
